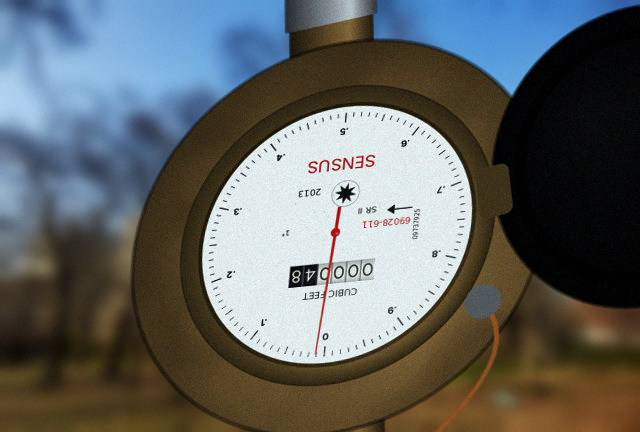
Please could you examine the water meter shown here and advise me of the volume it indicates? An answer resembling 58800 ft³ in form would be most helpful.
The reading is 48.01 ft³
